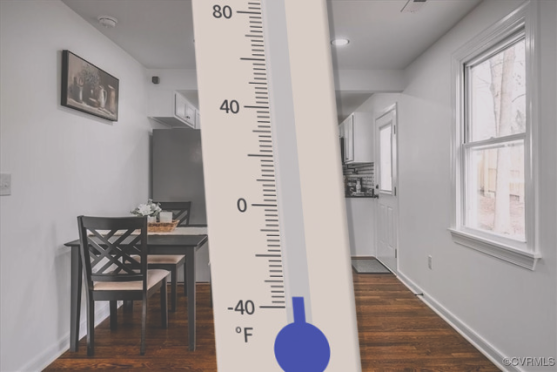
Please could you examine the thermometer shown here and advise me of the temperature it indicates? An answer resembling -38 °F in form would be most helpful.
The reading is -36 °F
